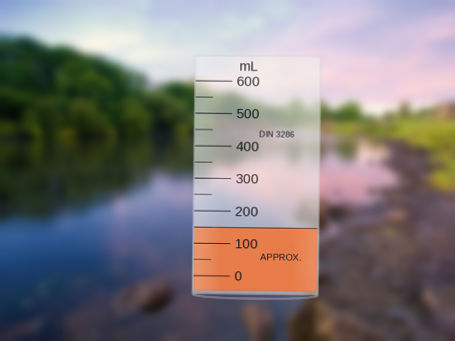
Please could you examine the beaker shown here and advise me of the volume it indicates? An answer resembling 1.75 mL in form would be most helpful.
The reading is 150 mL
